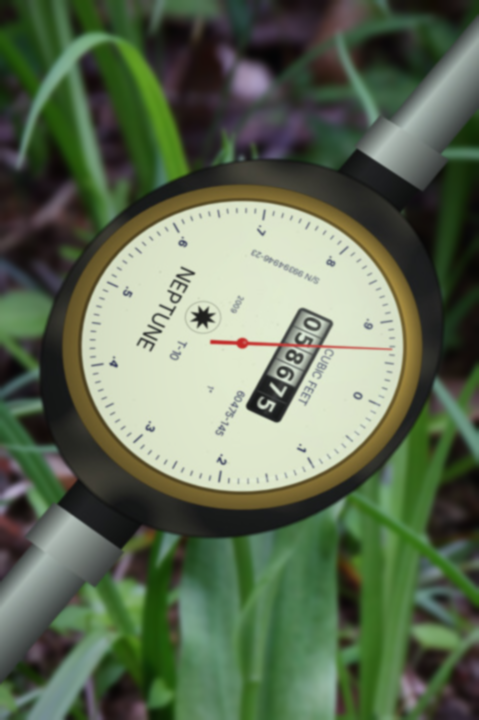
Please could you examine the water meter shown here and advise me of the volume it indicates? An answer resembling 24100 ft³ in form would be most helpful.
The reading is 58674.93 ft³
